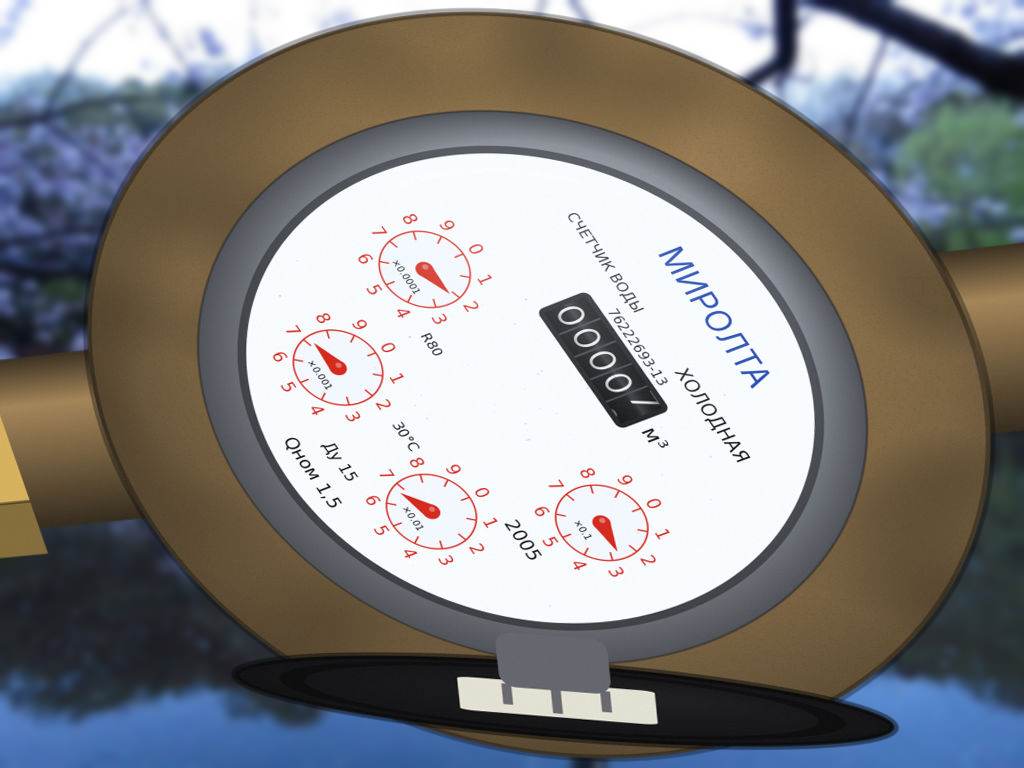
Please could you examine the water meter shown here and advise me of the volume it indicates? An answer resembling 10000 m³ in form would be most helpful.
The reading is 7.2672 m³
